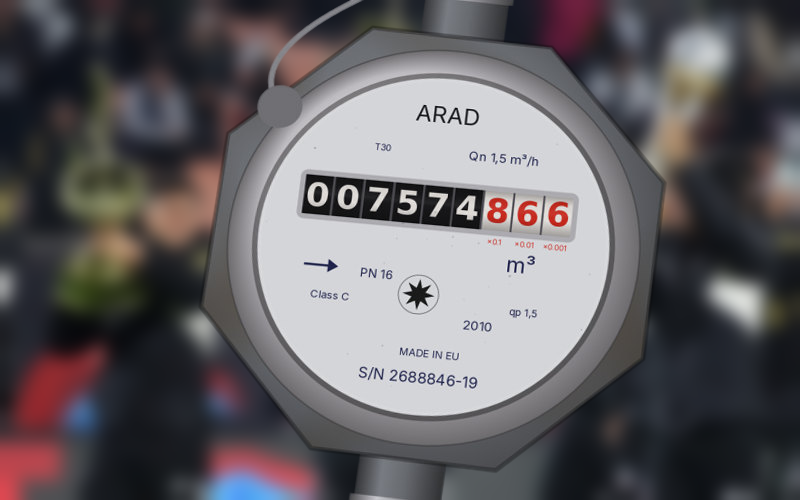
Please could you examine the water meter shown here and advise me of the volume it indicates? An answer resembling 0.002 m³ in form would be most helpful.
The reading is 7574.866 m³
